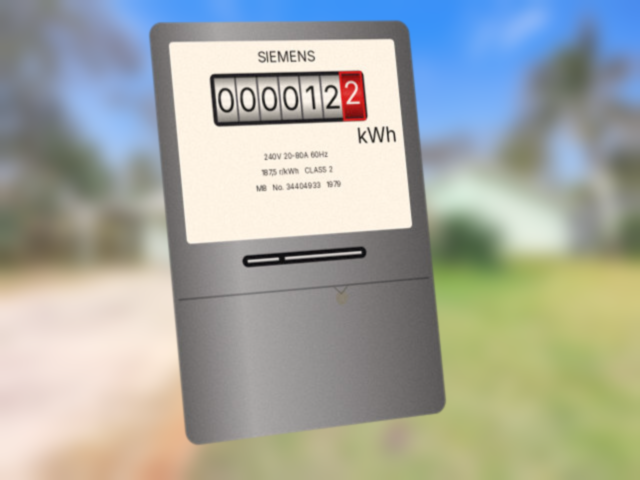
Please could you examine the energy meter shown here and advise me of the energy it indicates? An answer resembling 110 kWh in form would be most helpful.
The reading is 12.2 kWh
